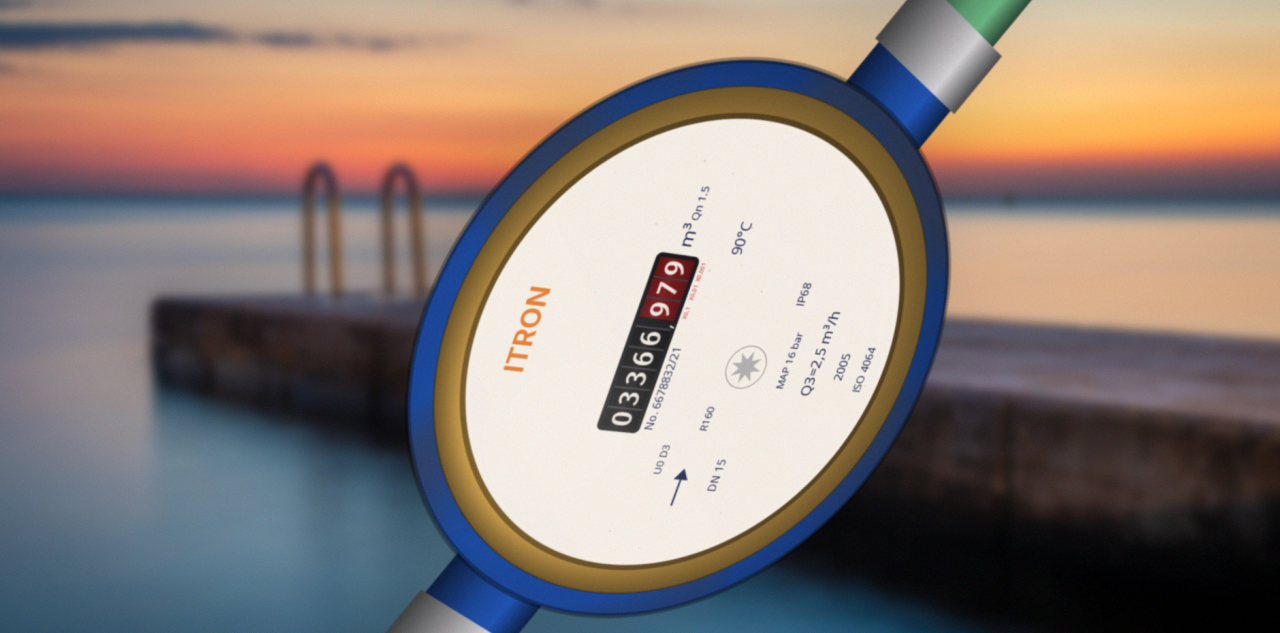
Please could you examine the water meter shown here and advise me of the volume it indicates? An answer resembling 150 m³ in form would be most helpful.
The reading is 3366.979 m³
